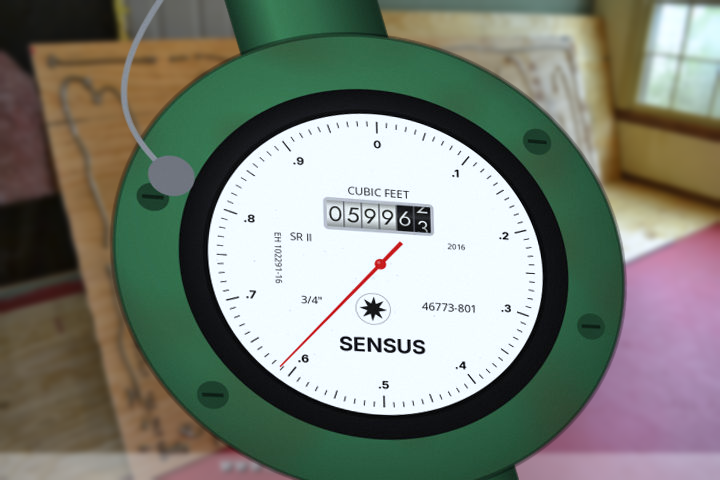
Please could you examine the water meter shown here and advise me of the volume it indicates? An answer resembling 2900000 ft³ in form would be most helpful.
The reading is 59962.61 ft³
